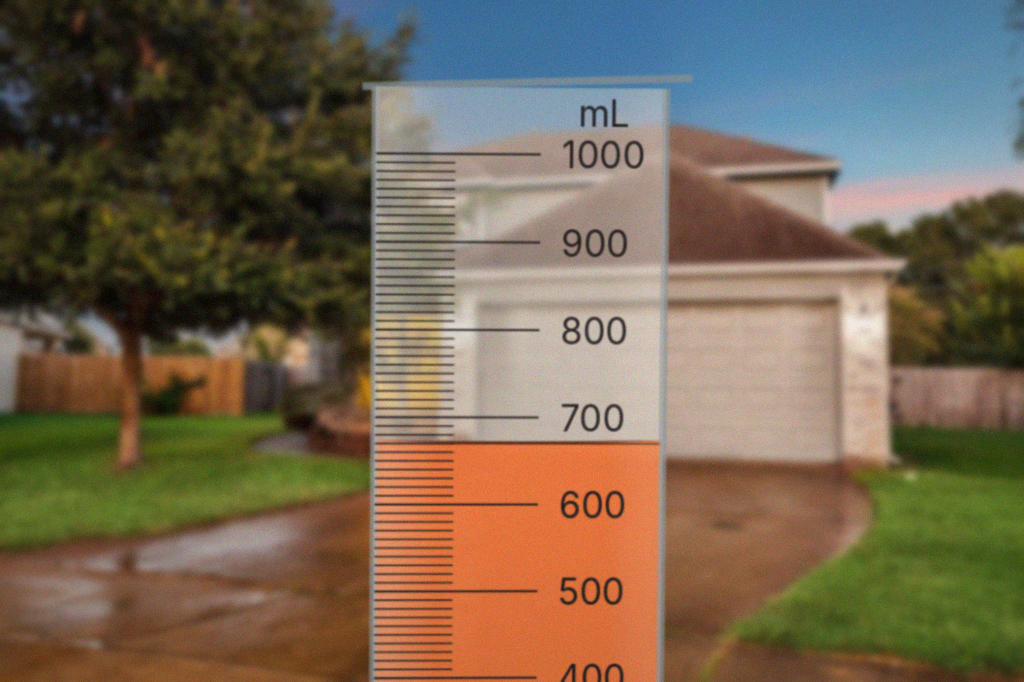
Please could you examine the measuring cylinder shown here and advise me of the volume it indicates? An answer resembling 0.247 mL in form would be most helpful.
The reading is 670 mL
